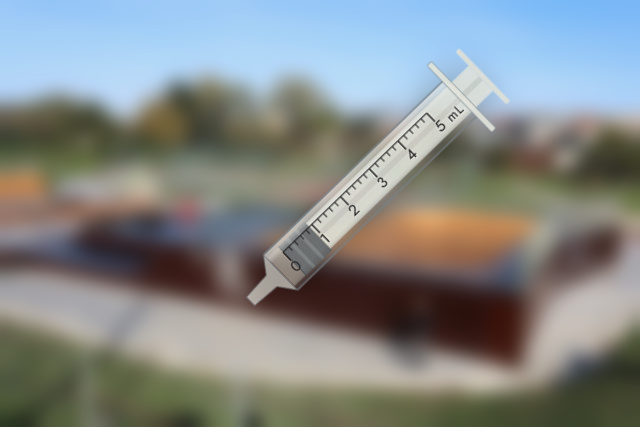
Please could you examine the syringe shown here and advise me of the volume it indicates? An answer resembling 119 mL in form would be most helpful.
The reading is 0 mL
